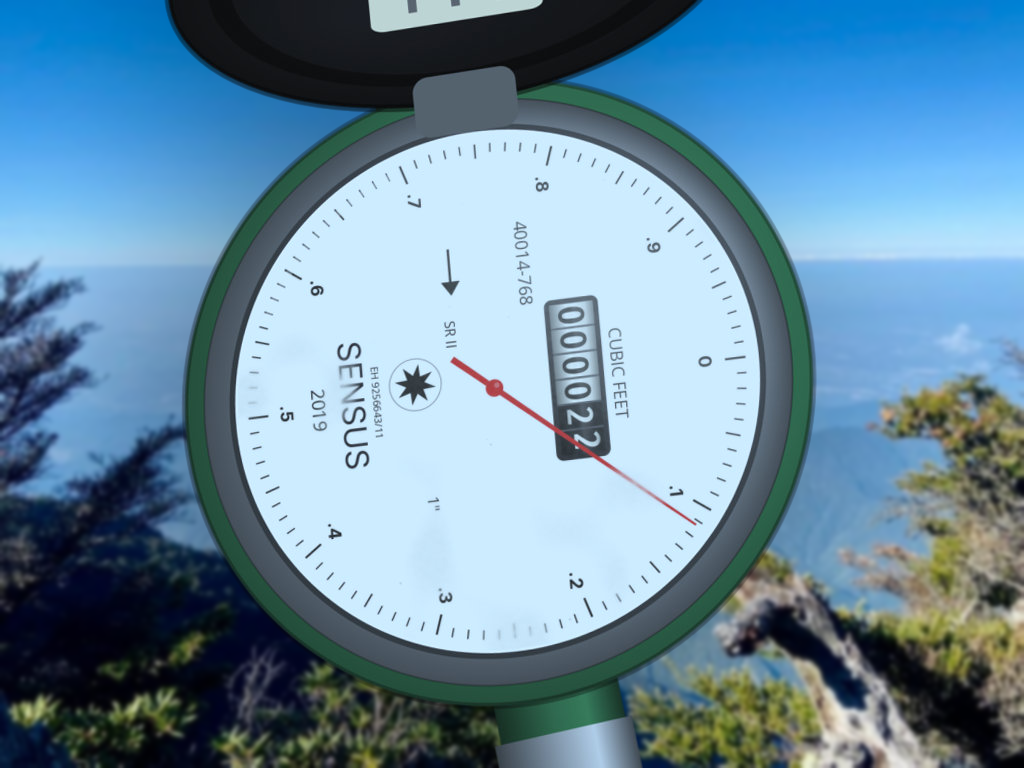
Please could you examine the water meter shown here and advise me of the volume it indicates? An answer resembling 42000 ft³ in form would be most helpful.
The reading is 22.11 ft³
